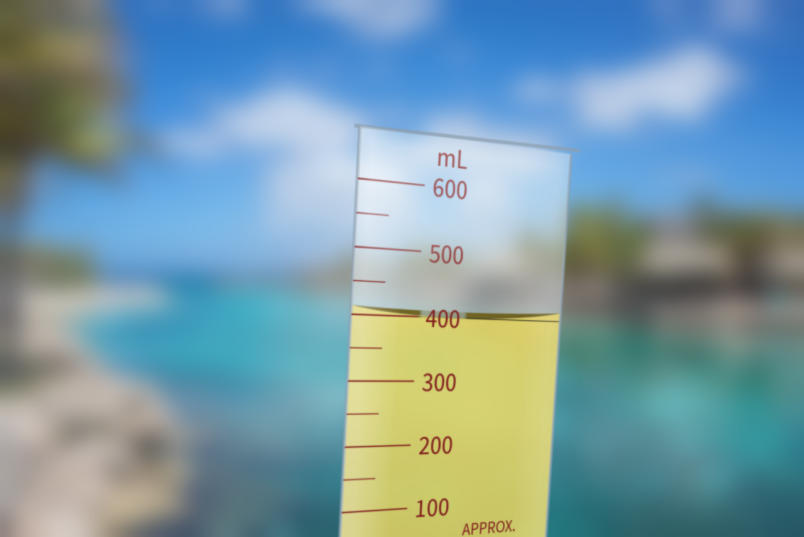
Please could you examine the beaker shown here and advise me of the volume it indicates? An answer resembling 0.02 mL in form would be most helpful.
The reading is 400 mL
